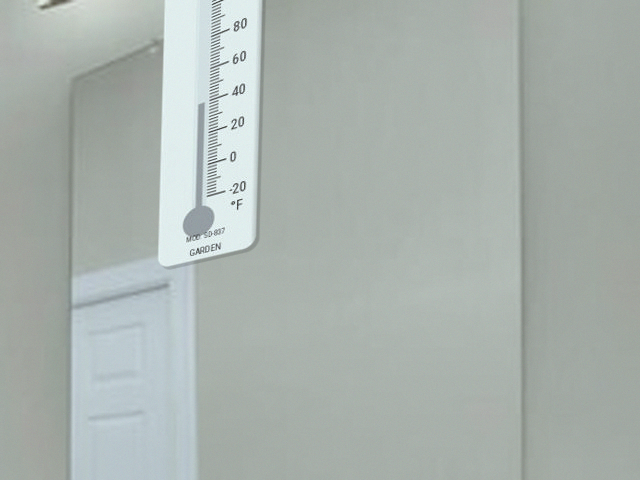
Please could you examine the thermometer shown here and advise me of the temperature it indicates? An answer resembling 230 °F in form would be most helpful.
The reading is 40 °F
